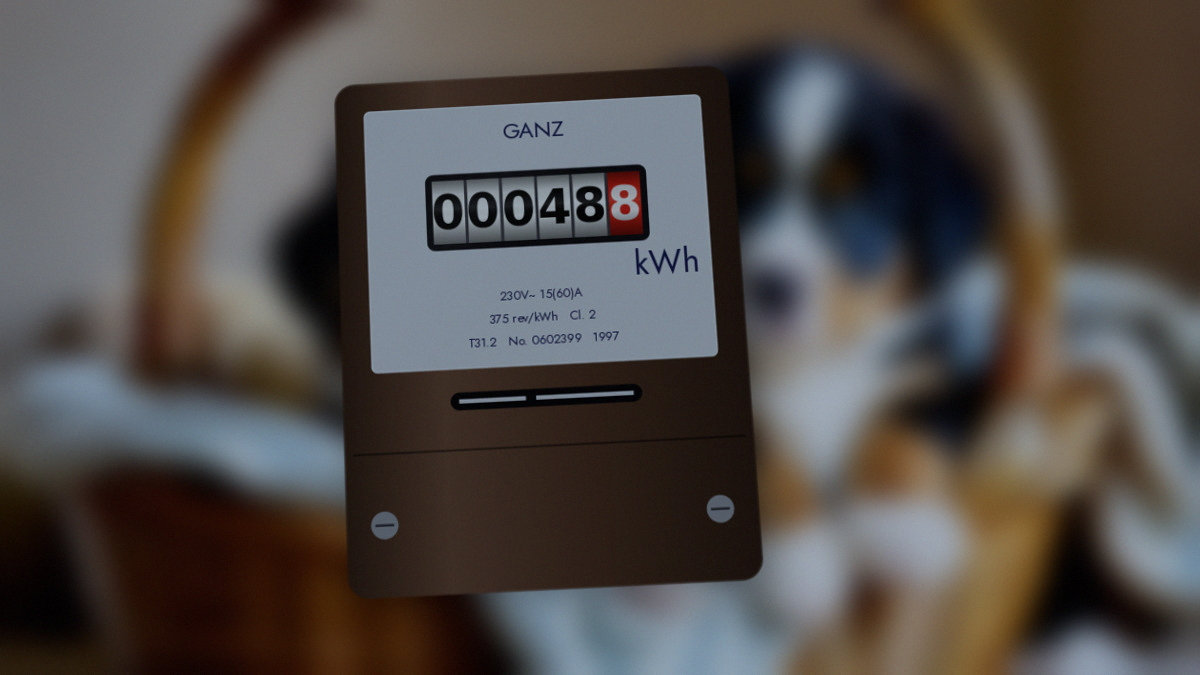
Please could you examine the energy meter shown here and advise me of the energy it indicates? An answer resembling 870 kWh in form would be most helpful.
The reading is 48.8 kWh
